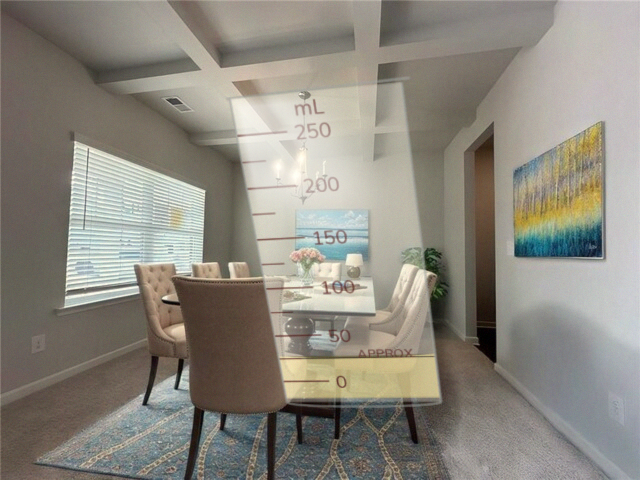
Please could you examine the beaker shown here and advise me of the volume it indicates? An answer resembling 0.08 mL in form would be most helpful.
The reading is 25 mL
